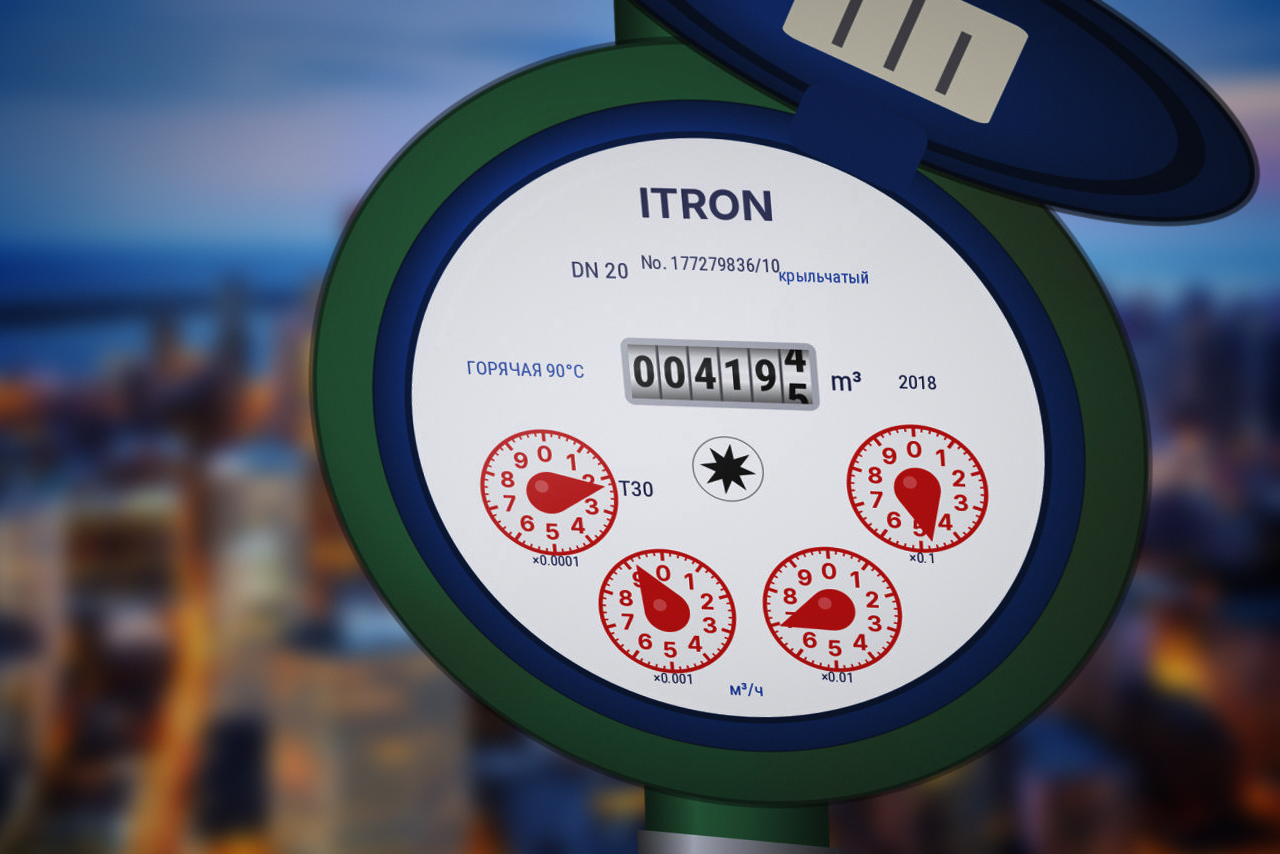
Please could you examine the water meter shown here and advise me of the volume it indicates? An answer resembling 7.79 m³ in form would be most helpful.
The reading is 4194.4692 m³
